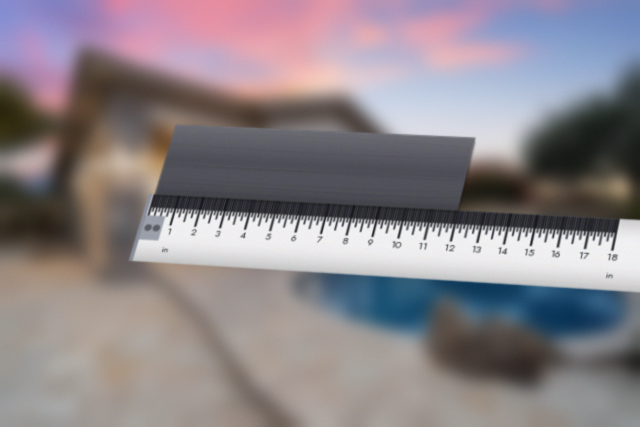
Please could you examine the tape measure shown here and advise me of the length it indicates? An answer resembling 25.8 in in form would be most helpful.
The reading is 12 in
